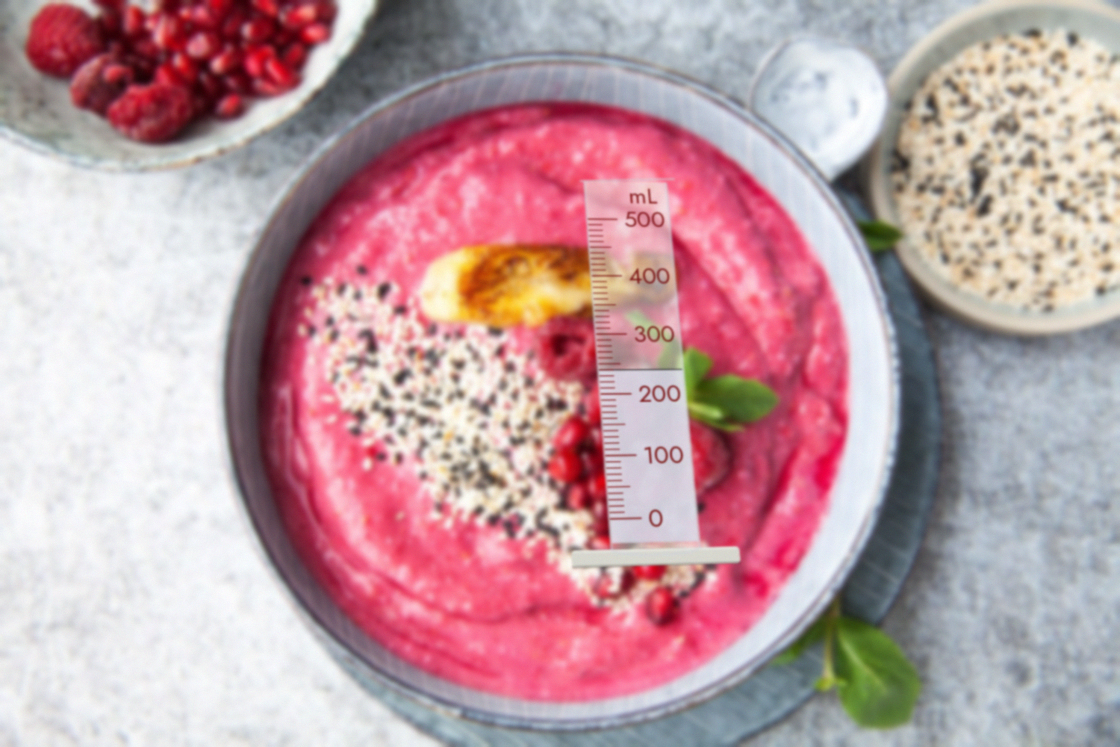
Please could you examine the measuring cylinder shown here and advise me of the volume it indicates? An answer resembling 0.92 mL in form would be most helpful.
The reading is 240 mL
